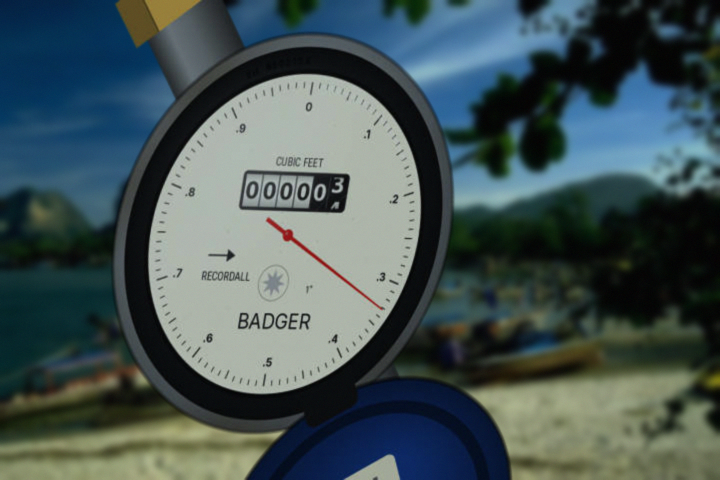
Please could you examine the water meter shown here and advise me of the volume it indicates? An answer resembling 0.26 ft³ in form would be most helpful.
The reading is 3.33 ft³
